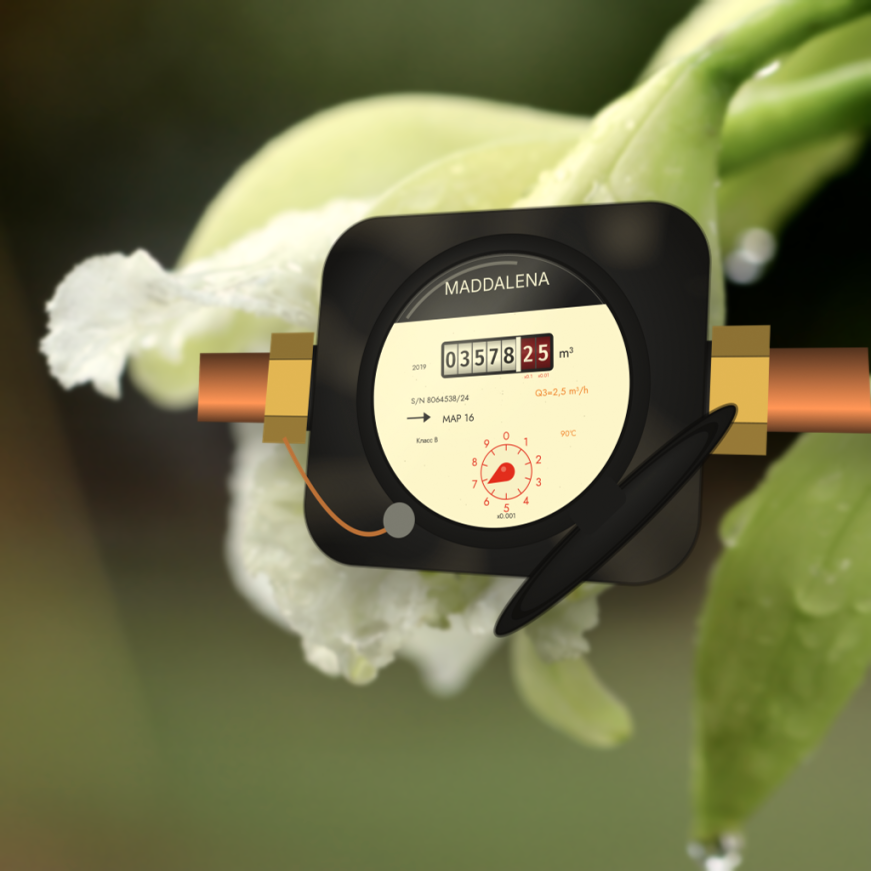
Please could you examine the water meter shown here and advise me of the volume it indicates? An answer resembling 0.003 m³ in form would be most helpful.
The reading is 3578.256 m³
